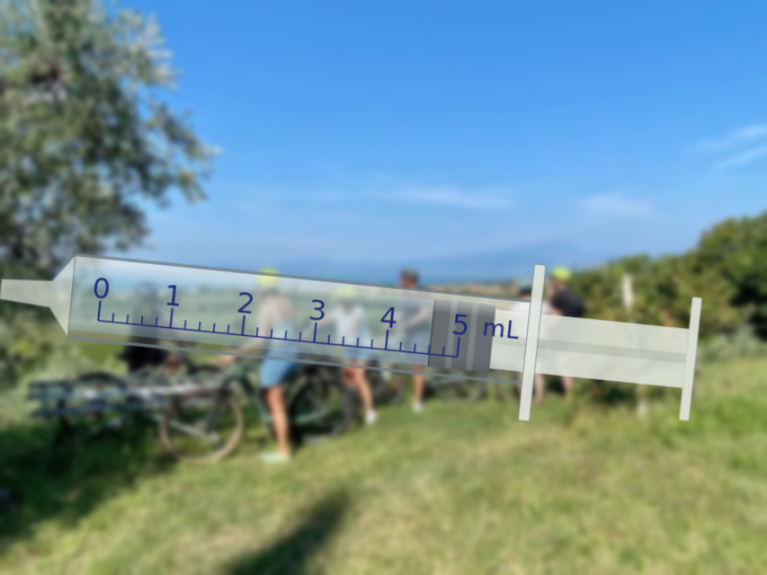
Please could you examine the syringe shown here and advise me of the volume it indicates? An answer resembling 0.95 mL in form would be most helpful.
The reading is 4.6 mL
